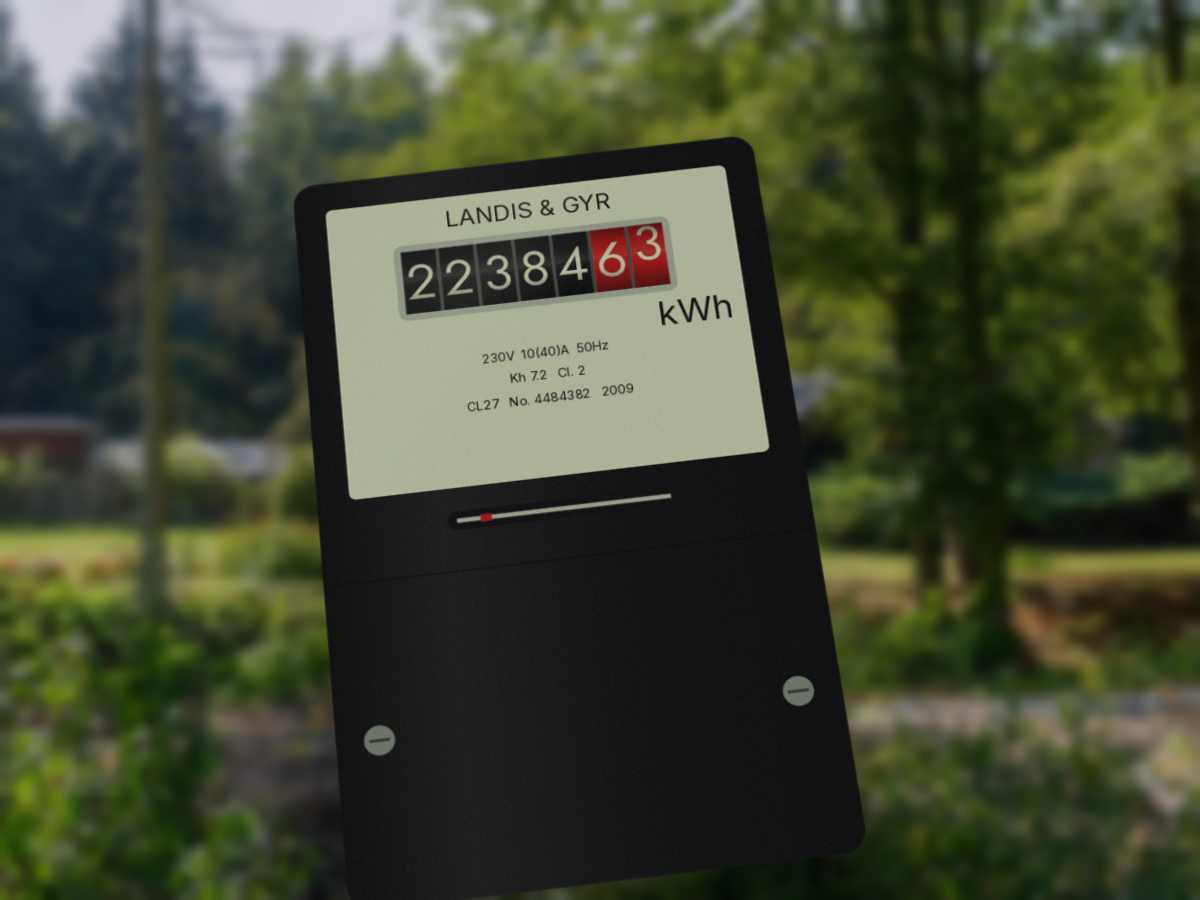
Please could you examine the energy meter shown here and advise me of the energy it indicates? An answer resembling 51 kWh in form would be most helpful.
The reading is 22384.63 kWh
